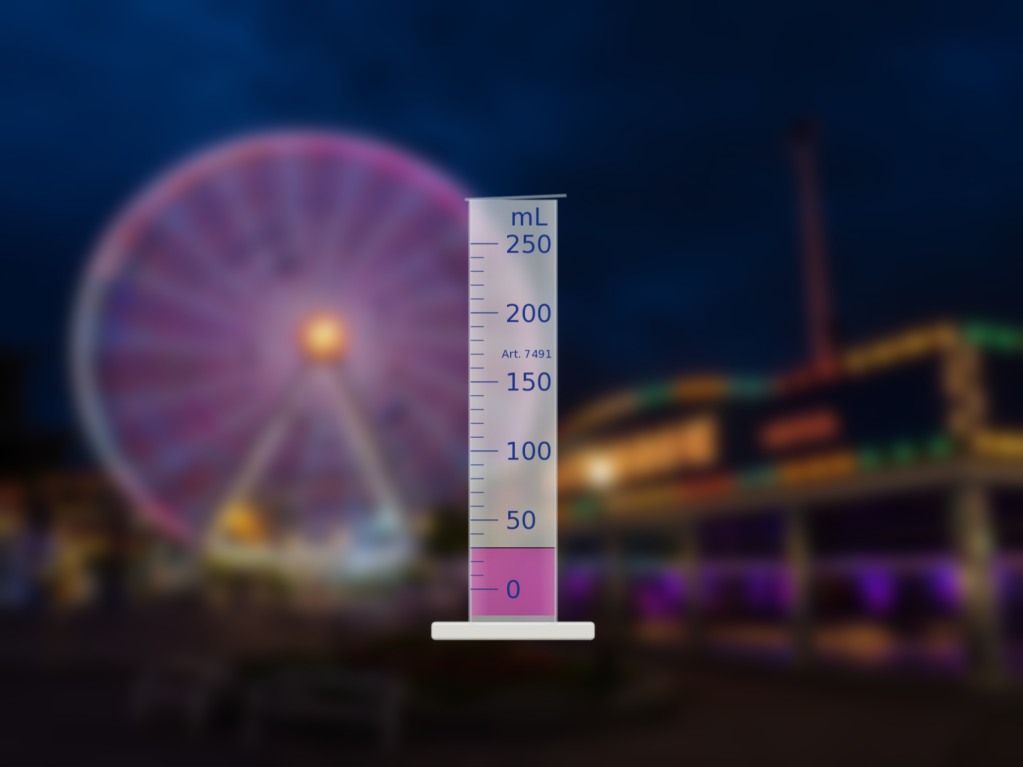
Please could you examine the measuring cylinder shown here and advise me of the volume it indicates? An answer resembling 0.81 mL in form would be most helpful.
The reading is 30 mL
